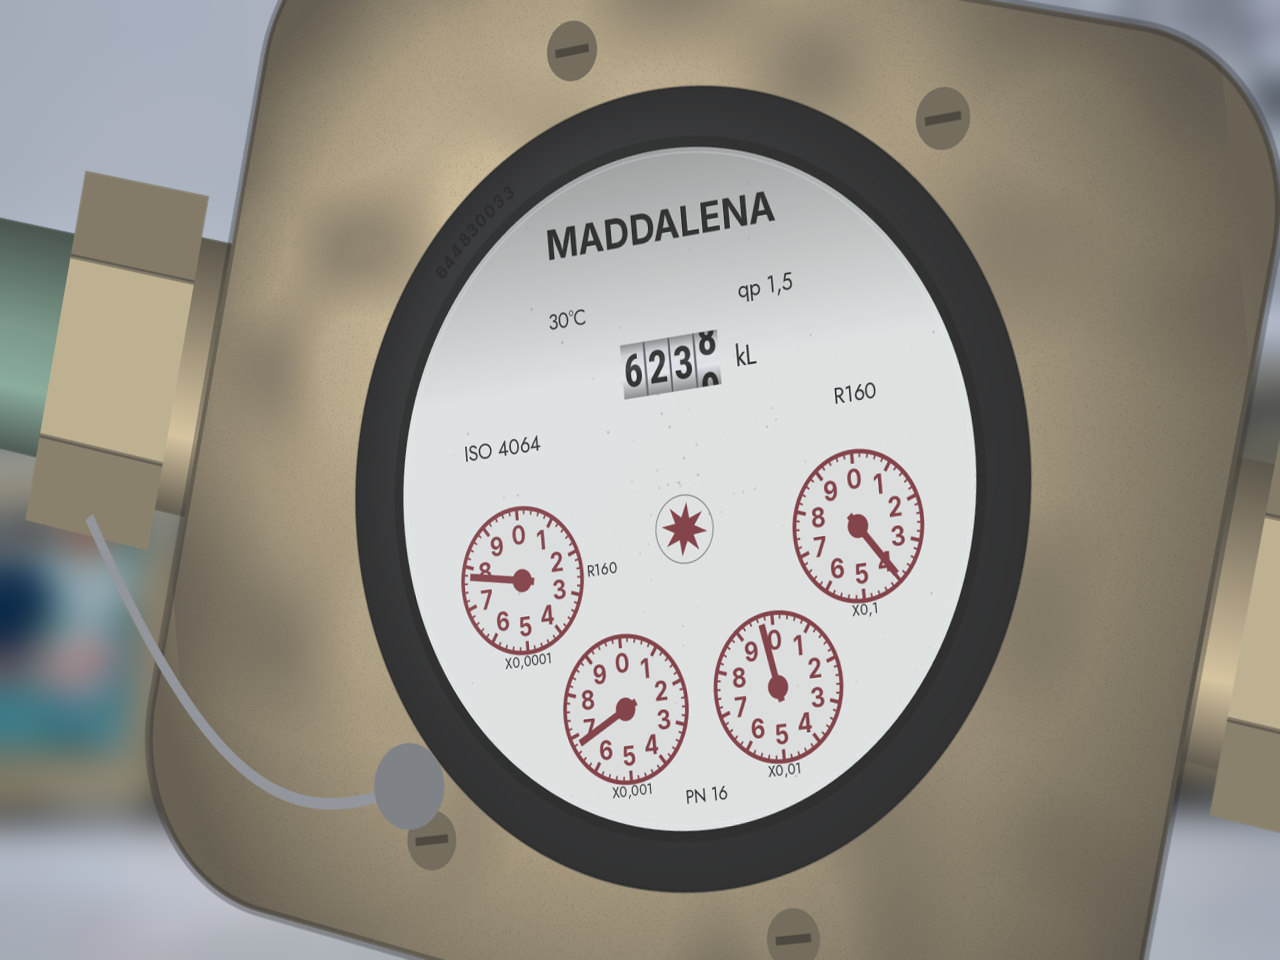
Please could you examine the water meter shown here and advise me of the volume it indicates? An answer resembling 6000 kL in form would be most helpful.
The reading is 6238.3967 kL
